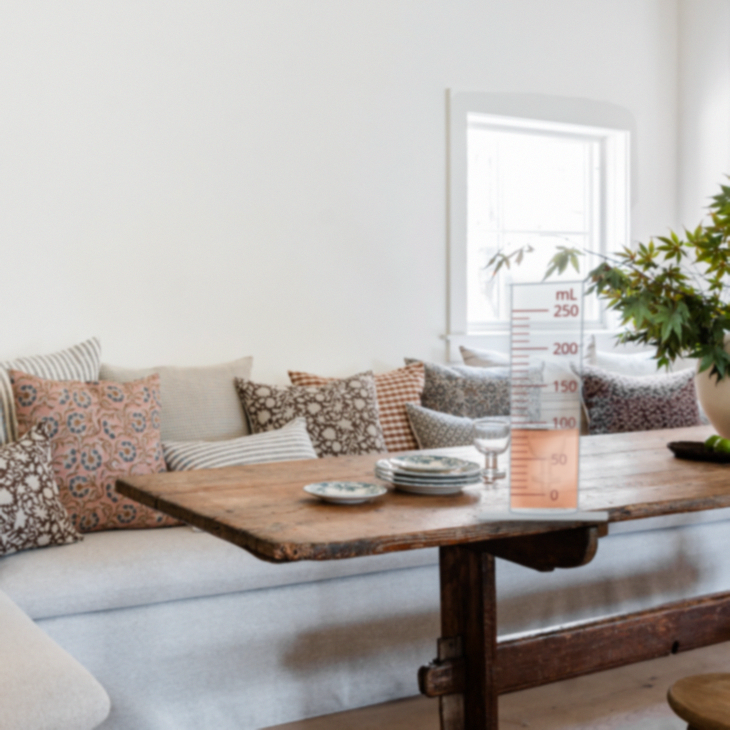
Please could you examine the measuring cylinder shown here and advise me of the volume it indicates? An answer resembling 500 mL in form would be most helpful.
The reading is 90 mL
